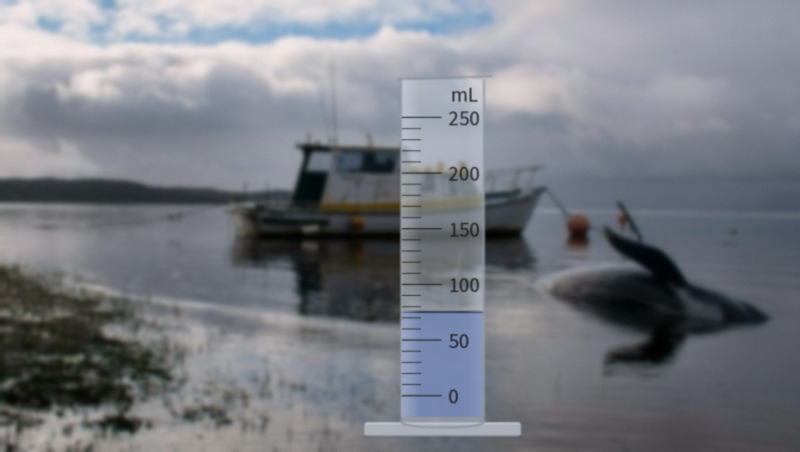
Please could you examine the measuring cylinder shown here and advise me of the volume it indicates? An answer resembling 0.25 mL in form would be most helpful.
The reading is 75 mL
